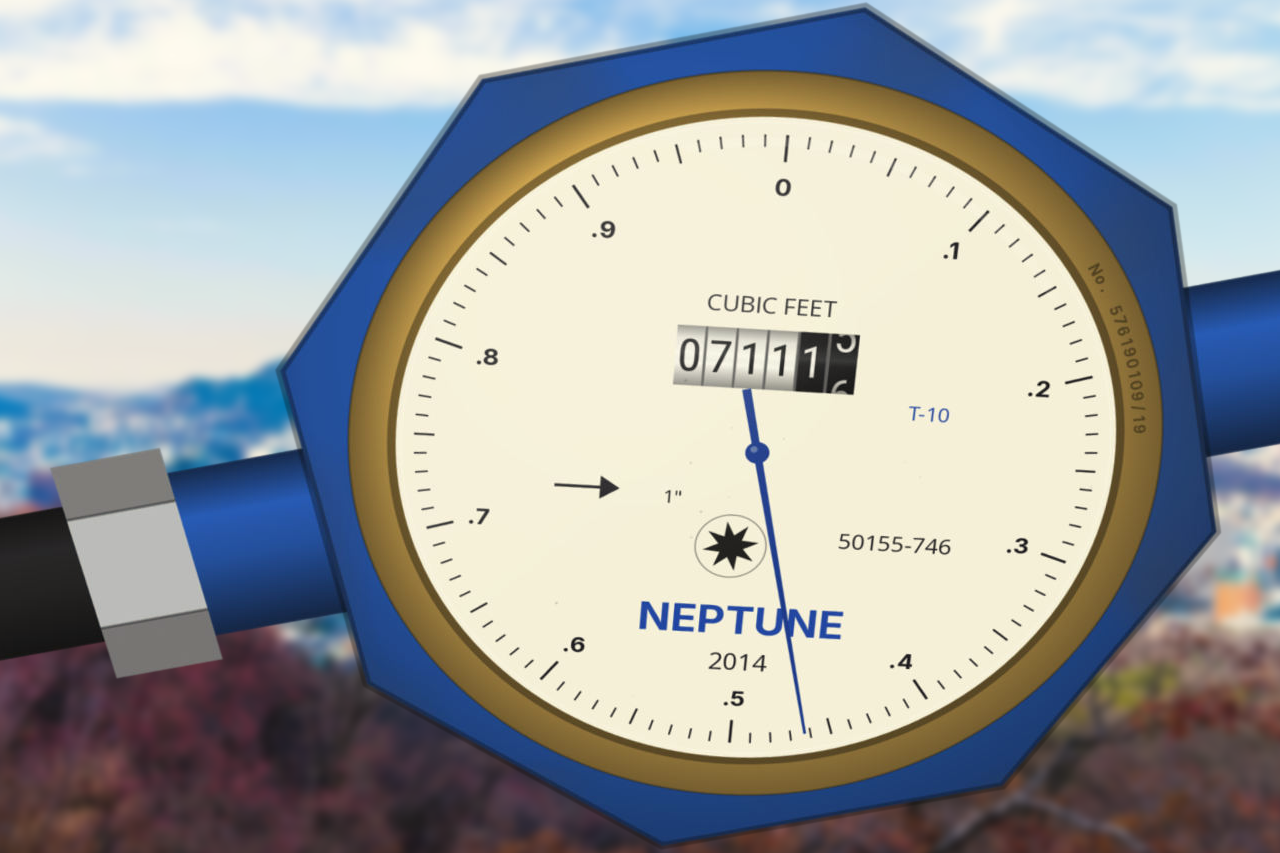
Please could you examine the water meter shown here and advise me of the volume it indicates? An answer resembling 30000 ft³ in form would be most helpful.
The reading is 71115.46 ft³
